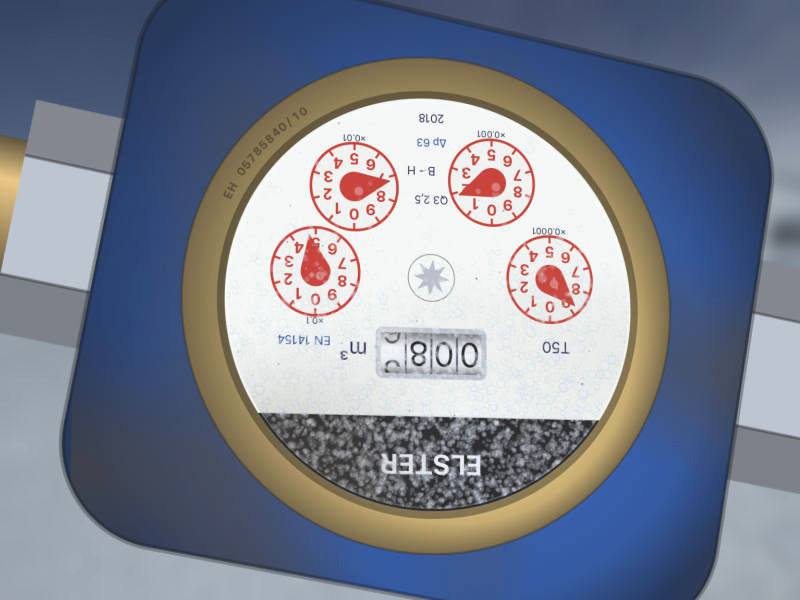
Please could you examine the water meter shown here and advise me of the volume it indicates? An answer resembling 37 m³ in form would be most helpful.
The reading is 85.4718 m³
